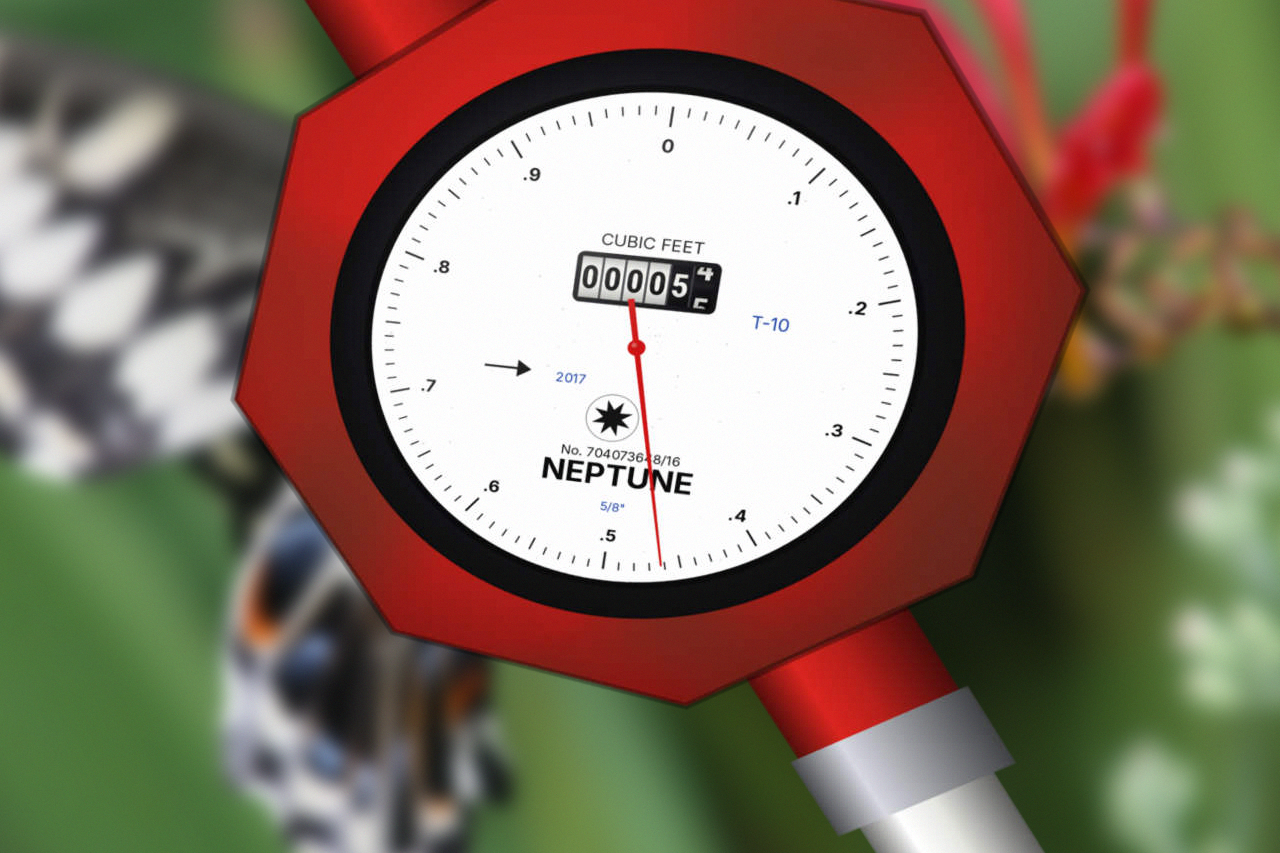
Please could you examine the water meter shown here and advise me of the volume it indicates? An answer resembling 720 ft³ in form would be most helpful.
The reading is 54.46 ft³
